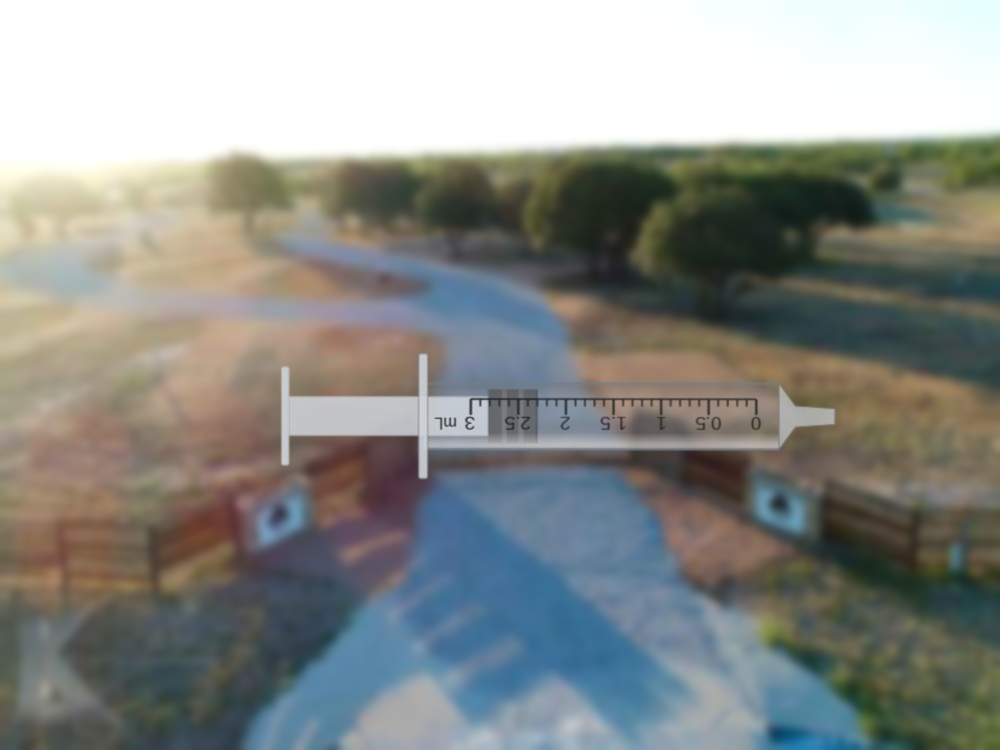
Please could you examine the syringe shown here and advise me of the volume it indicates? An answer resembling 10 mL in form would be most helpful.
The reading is 2.3 mL
